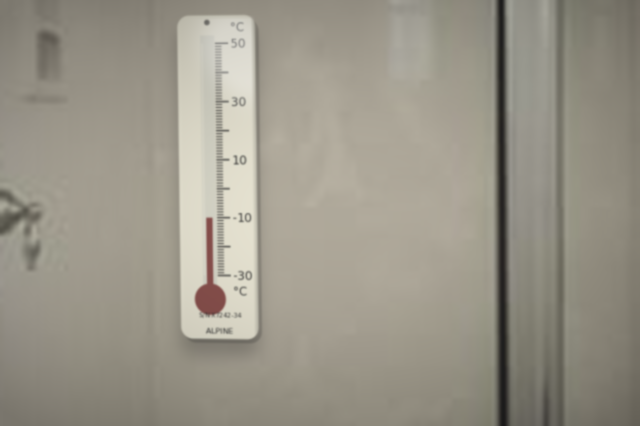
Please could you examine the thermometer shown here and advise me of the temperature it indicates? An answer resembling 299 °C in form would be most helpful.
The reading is -10 °C
